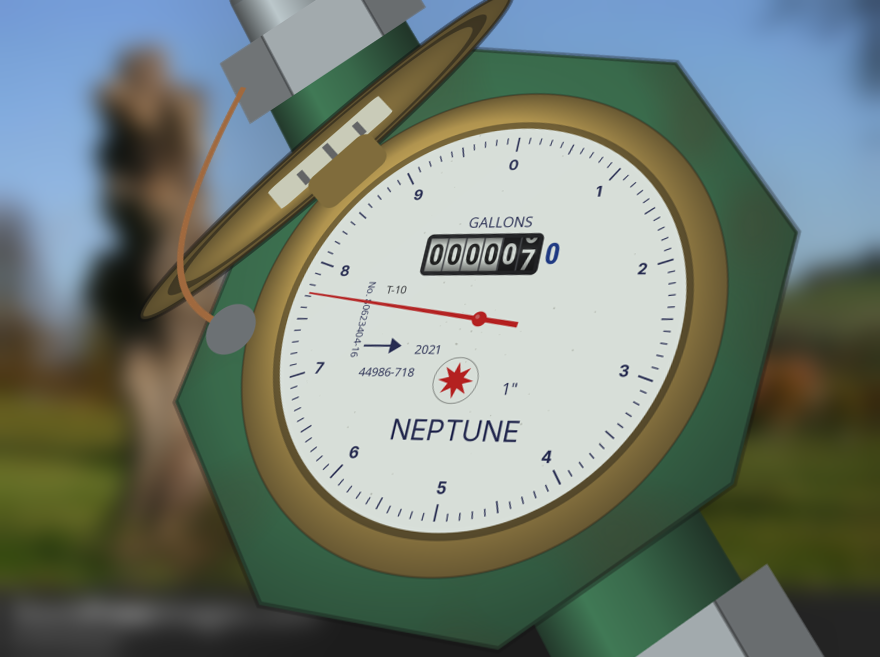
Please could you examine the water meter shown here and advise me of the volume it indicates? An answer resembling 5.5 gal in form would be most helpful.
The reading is 67.7 gal
